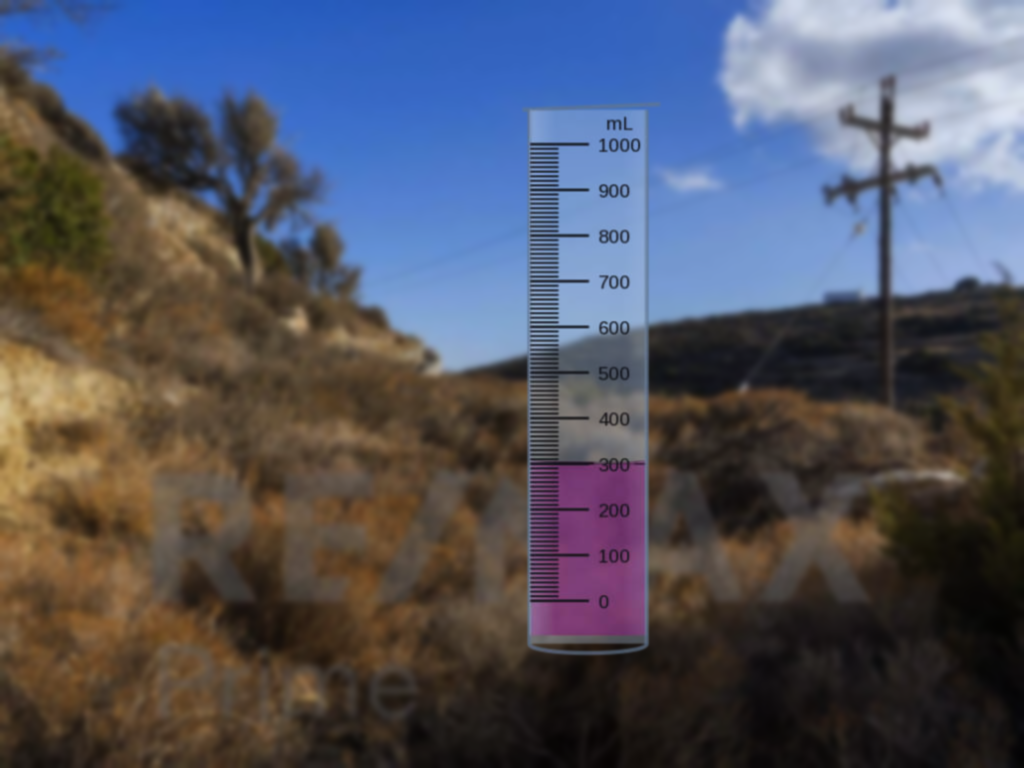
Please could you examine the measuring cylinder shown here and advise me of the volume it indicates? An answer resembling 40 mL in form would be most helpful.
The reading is 300 mL
